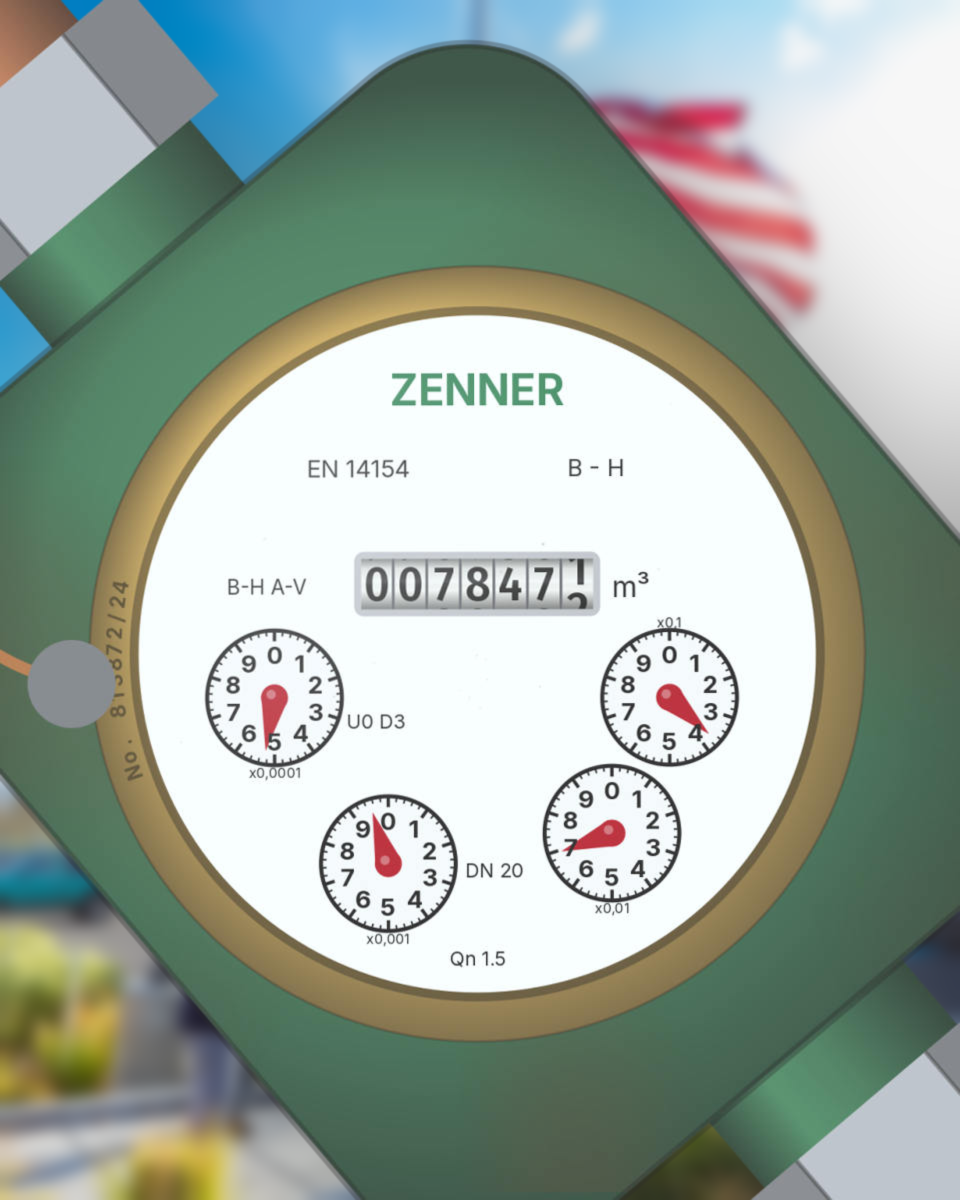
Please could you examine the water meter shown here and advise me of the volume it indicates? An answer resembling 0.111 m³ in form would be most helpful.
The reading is 78471.3695 m³
